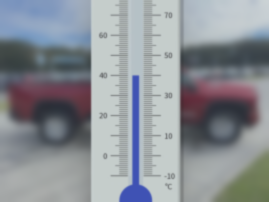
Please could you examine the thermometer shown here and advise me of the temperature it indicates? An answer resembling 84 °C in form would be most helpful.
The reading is 40 °C
